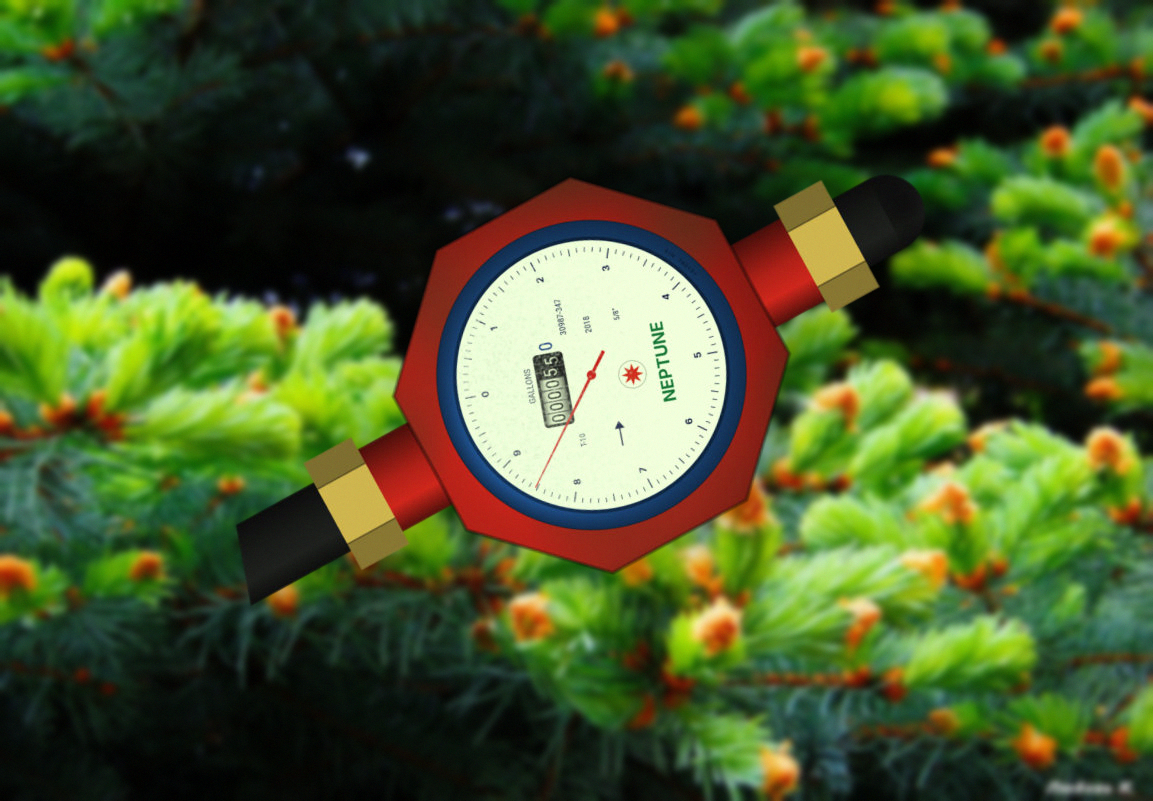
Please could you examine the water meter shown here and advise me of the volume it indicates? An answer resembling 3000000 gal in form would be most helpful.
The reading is 548.5 gal
